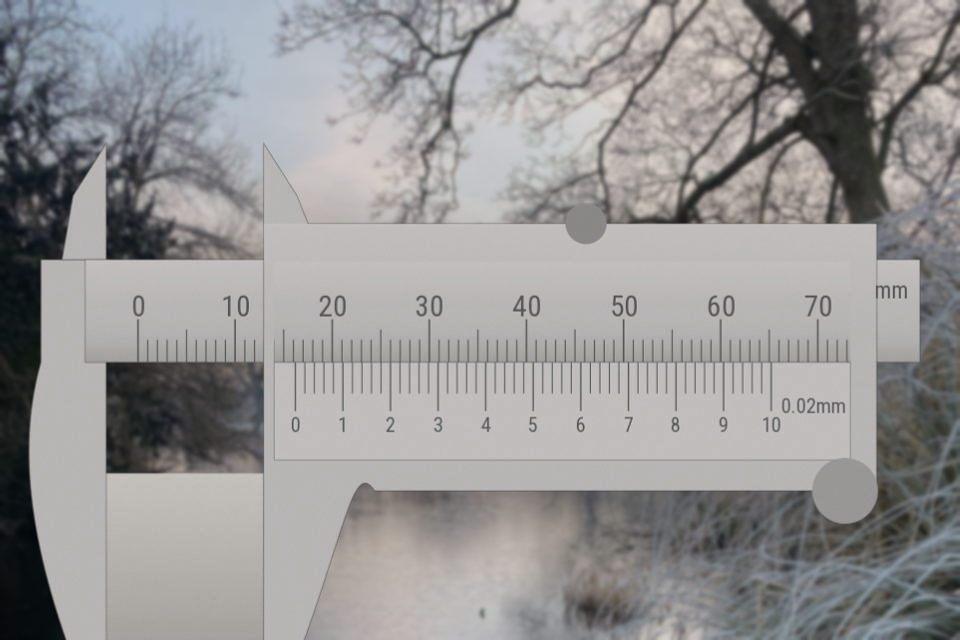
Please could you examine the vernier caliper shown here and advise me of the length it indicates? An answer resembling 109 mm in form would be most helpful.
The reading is 16.2 mm
